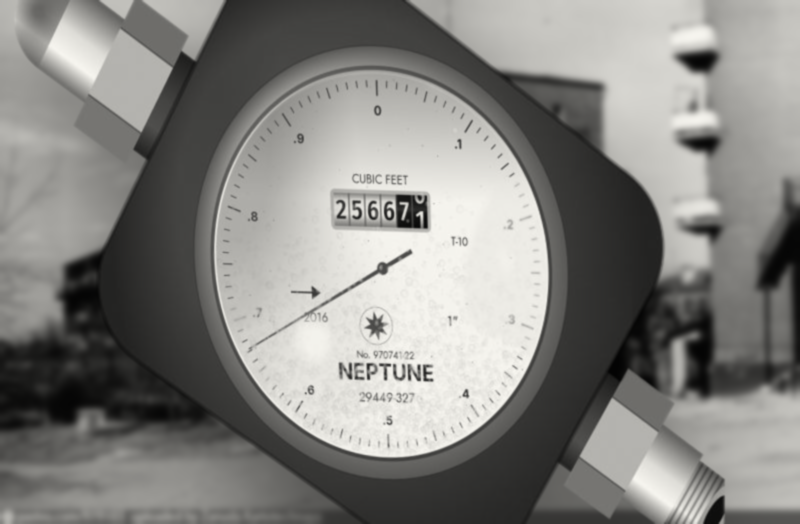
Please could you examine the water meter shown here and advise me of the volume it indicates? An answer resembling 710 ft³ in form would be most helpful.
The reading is 256670.67 ft³
